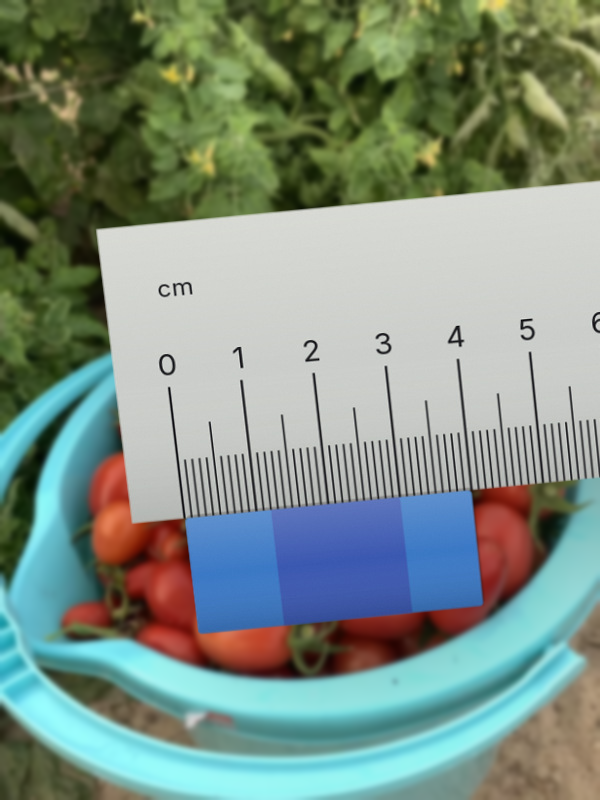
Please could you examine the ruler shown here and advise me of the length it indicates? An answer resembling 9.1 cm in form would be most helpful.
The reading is 4 cm
